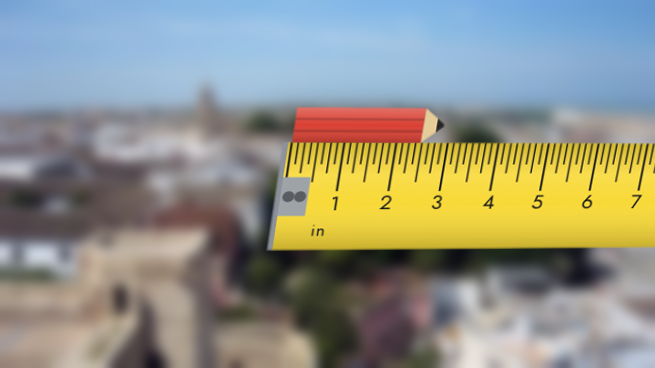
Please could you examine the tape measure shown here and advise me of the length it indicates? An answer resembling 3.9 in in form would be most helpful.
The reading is 2.875 in
